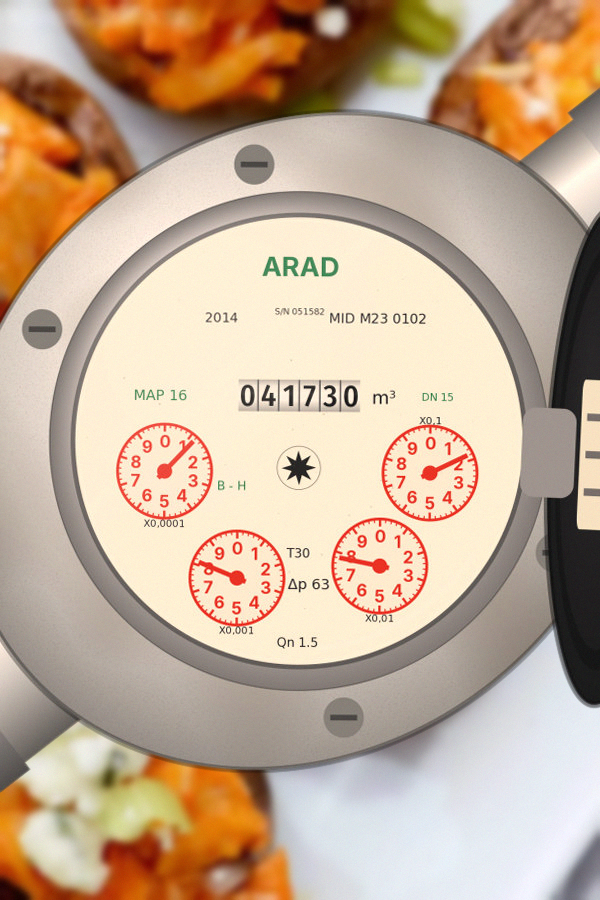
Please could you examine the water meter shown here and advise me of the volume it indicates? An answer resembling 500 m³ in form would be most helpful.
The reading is 41730.1781 m³
